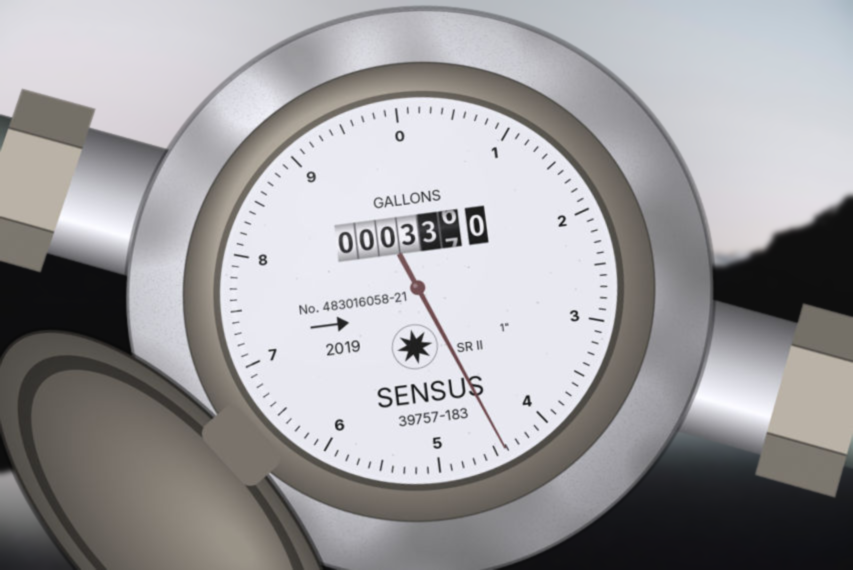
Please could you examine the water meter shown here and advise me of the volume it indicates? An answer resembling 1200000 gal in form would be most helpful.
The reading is 3364.4 gal
